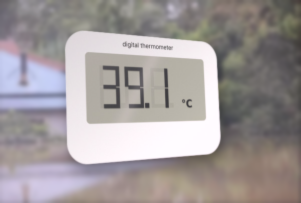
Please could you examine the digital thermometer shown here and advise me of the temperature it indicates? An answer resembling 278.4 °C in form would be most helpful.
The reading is 39.1 °C
